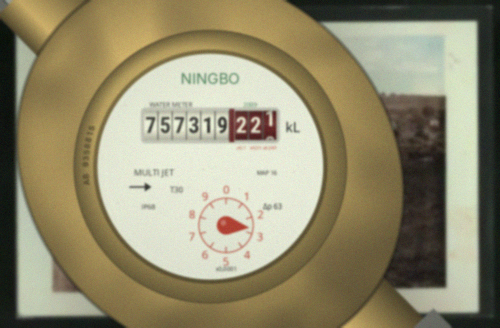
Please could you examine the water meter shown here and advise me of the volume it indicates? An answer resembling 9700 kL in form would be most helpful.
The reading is 757319.2212 kL
